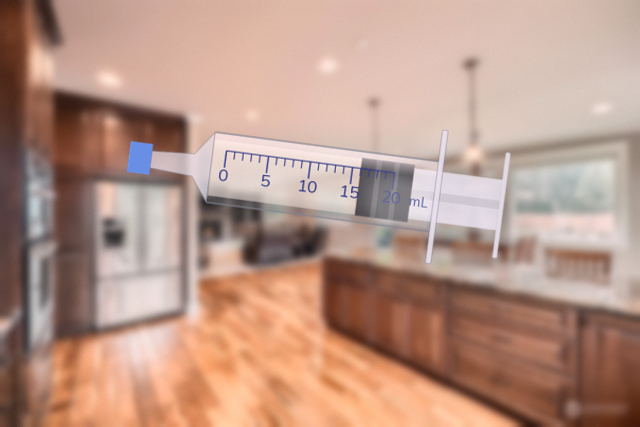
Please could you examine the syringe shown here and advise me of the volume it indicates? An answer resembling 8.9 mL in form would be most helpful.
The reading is 16 mL
